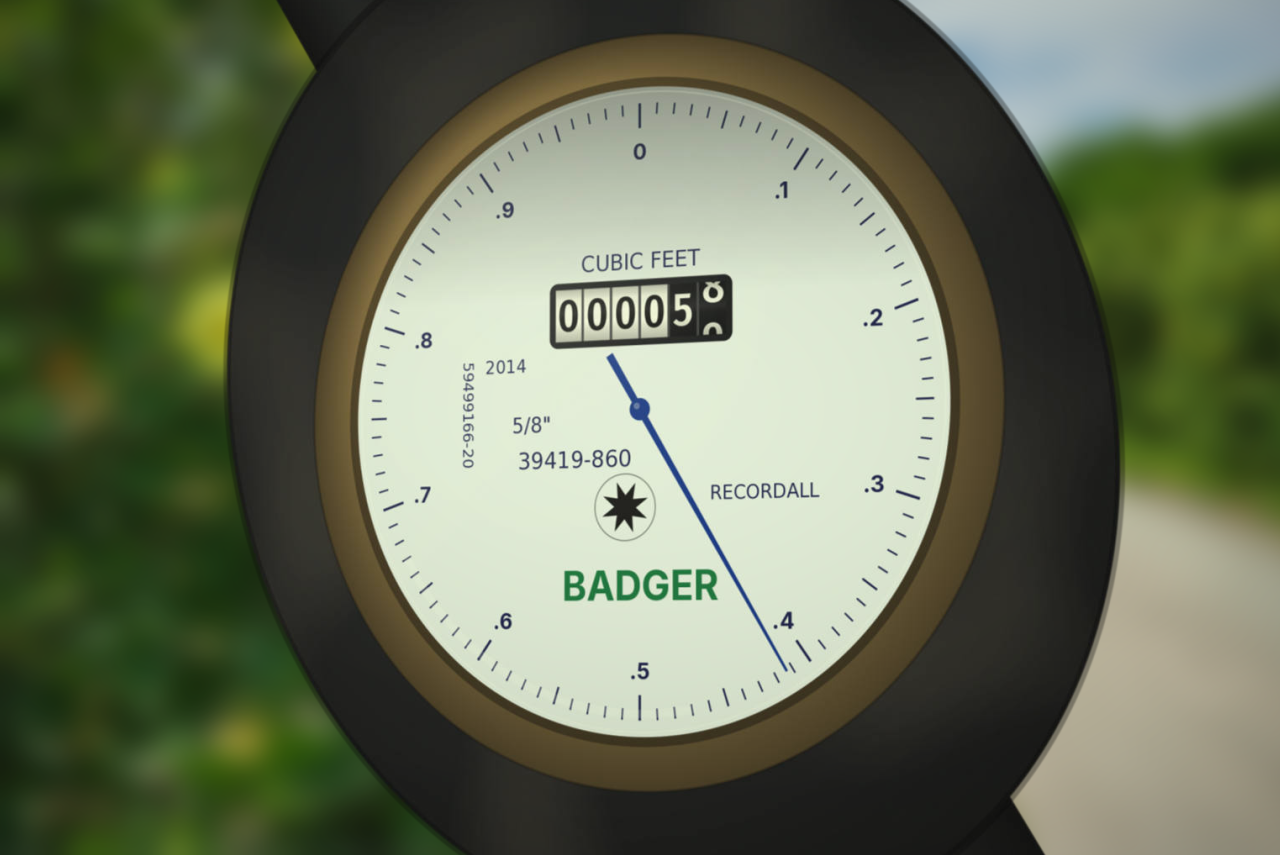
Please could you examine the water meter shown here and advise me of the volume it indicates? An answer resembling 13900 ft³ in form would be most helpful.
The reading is 58.41 ft³
